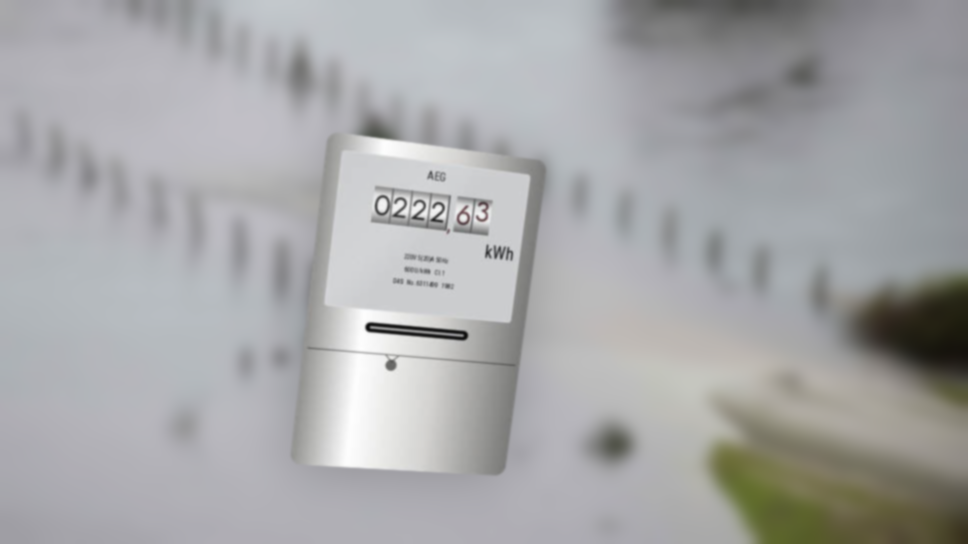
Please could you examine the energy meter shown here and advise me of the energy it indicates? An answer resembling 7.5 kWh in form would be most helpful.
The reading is 222.63 kWh
